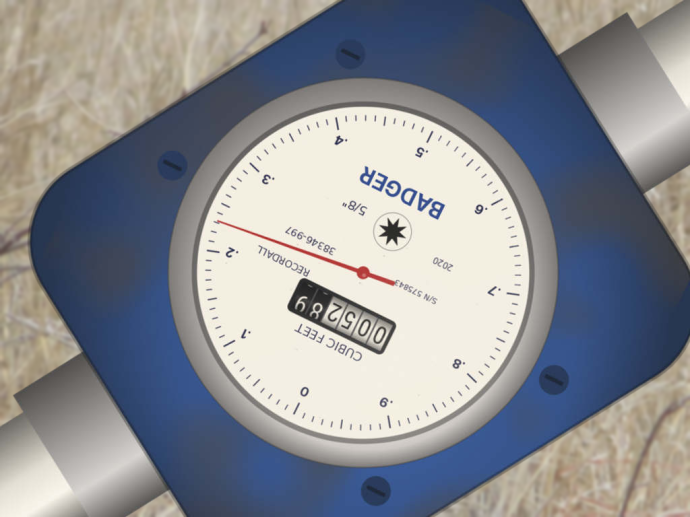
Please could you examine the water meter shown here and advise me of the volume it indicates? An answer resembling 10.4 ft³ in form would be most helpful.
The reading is 5289.23 ft³
